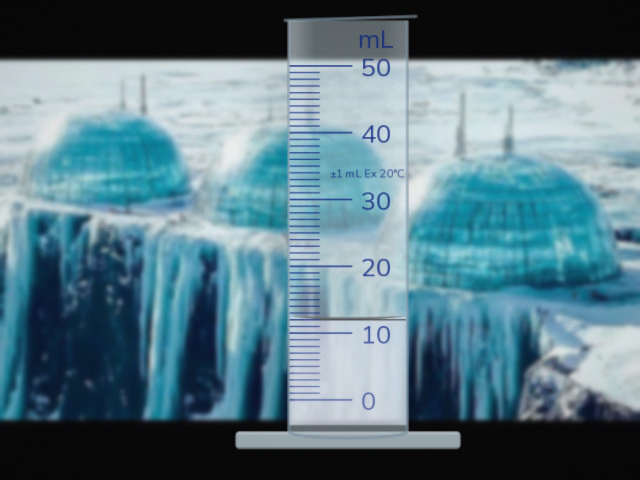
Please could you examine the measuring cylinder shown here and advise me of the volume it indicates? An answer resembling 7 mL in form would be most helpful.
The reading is 12 mL
